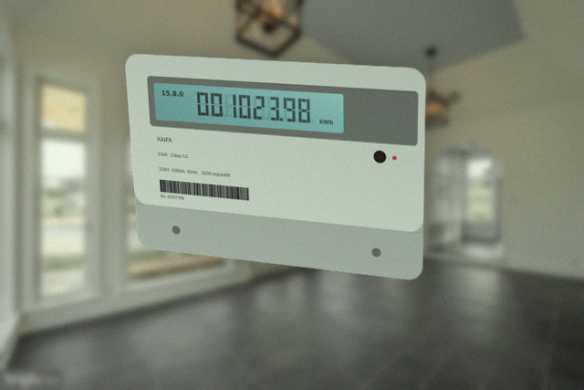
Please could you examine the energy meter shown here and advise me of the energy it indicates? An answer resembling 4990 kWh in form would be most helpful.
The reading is 1023.98 kWh
